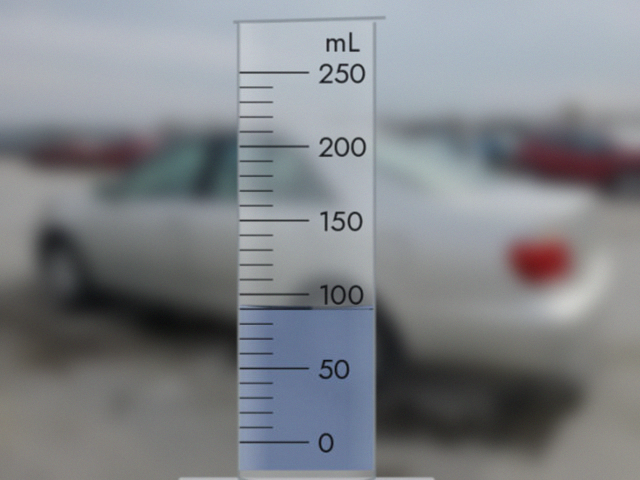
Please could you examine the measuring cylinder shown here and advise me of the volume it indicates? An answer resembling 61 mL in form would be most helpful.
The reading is 90 mL
